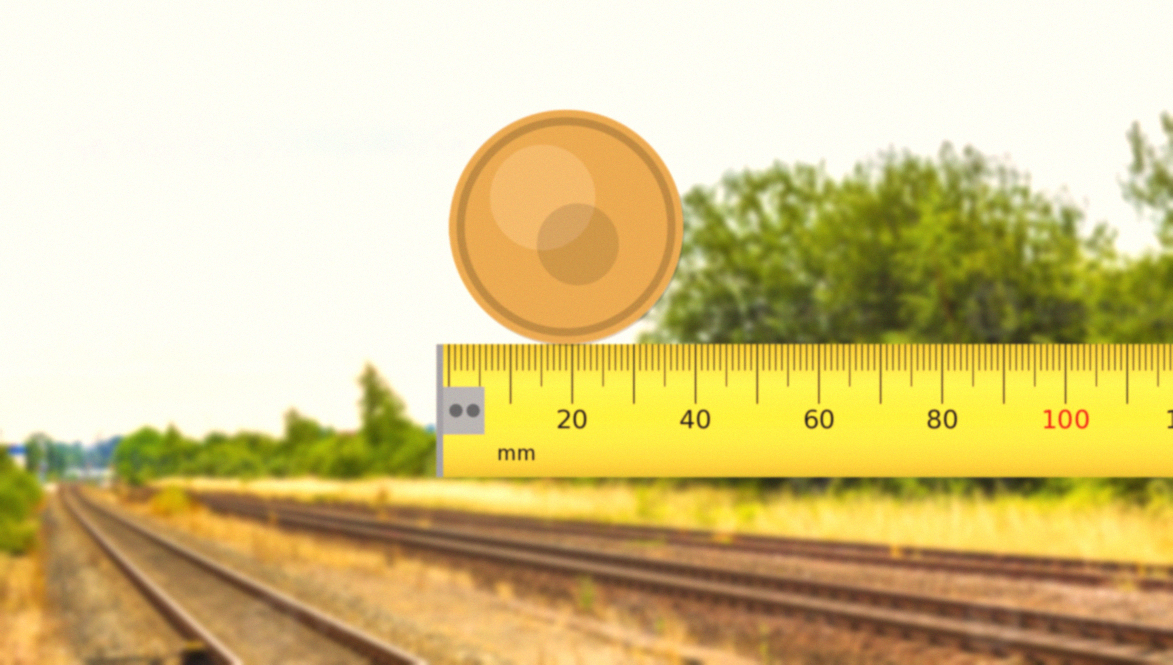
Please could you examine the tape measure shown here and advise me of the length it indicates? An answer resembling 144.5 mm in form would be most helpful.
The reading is 38 mm
